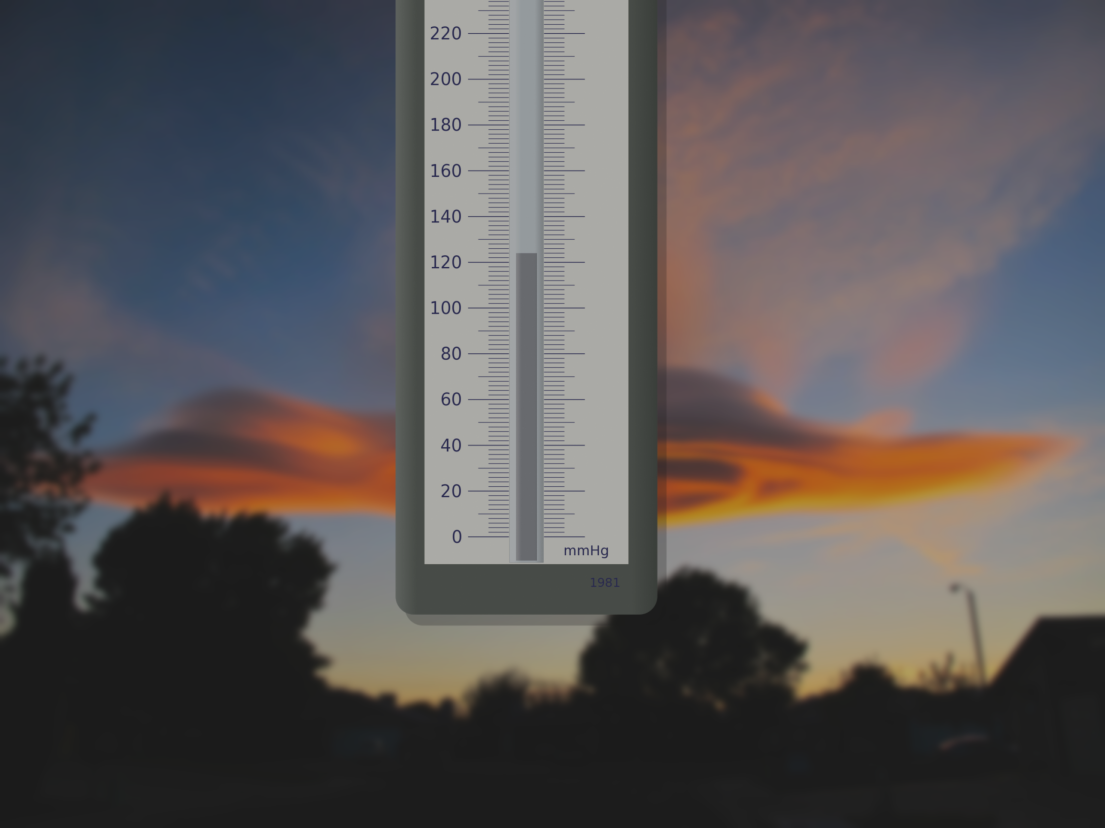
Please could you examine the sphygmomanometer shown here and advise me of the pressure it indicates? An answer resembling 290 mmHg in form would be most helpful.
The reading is 124 mmHg
